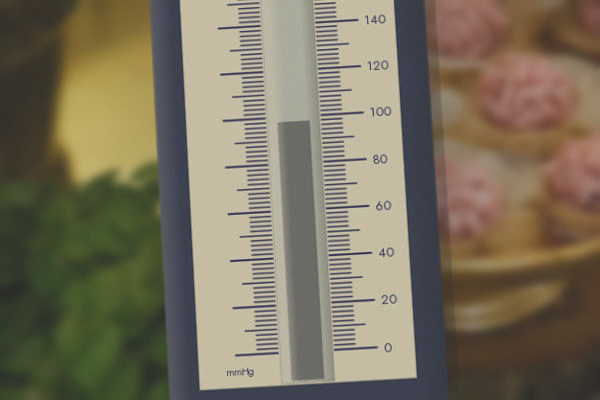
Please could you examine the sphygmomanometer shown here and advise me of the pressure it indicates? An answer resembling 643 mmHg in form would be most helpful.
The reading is 98 mmHg
